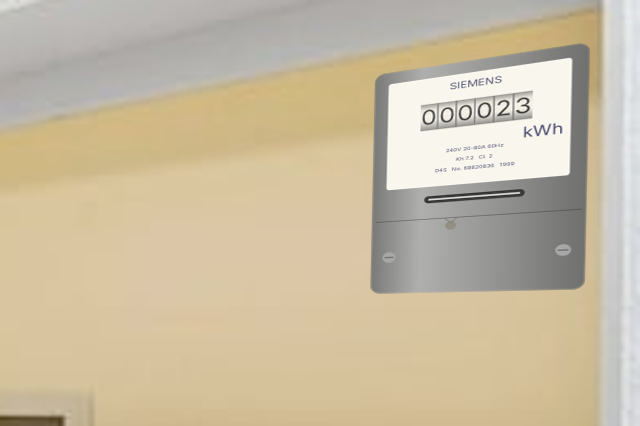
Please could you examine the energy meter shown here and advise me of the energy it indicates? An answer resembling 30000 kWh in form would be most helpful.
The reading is 23 kWh
